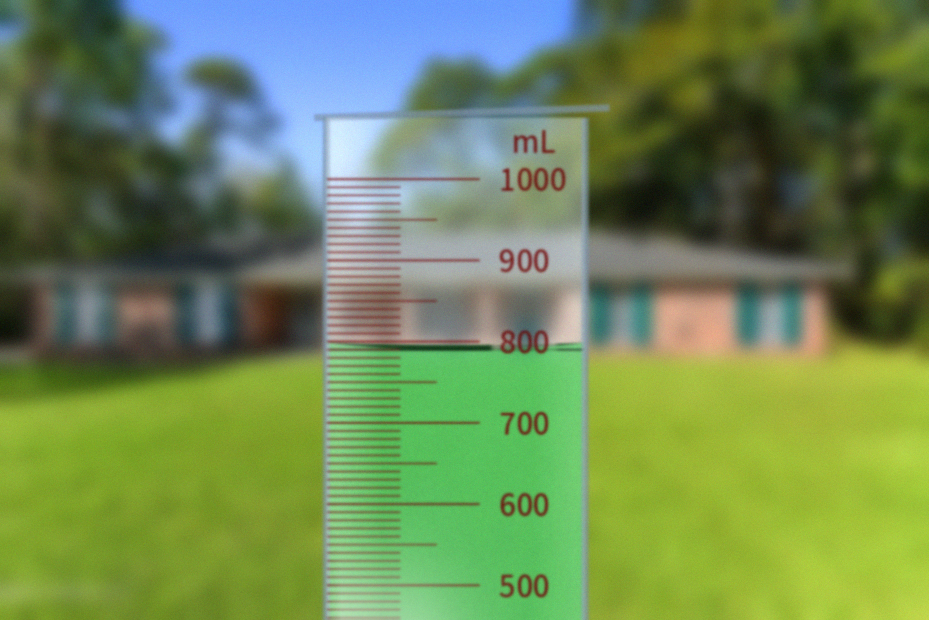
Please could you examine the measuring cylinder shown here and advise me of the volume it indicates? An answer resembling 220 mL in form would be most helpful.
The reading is 790 mL
